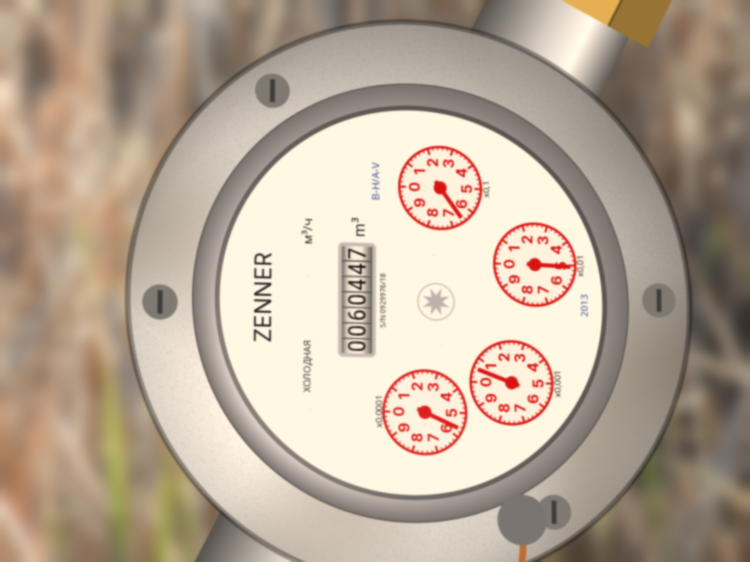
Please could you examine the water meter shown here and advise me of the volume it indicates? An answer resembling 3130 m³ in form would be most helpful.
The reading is 60447.6505 m³
